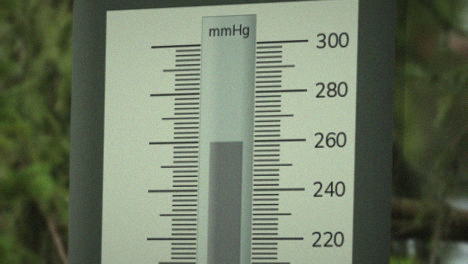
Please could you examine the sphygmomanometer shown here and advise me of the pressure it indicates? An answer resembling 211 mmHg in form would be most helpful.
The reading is 260 mmHg
